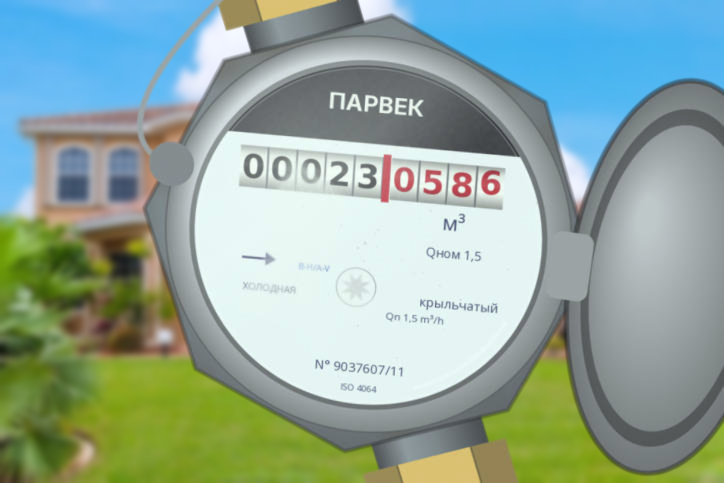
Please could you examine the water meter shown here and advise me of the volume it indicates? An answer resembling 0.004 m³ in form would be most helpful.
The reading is 23.0586 m³
